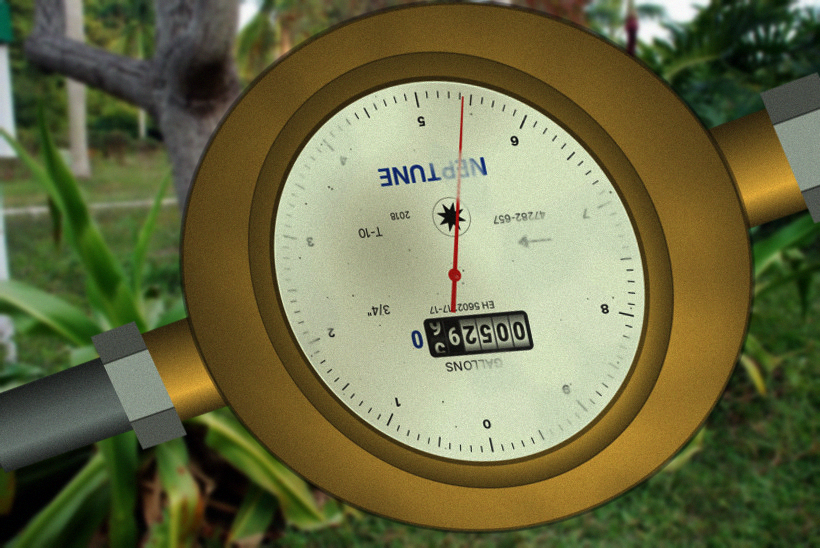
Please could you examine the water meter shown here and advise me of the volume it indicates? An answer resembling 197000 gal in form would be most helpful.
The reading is 52955.4 gal
